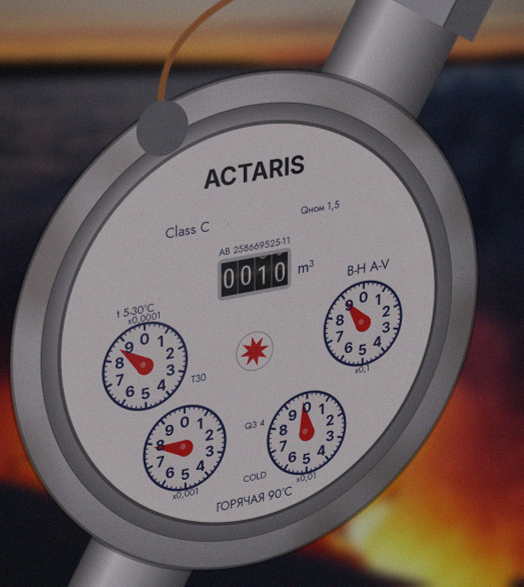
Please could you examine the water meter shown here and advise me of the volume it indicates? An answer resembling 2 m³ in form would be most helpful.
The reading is 9.8978 m³
